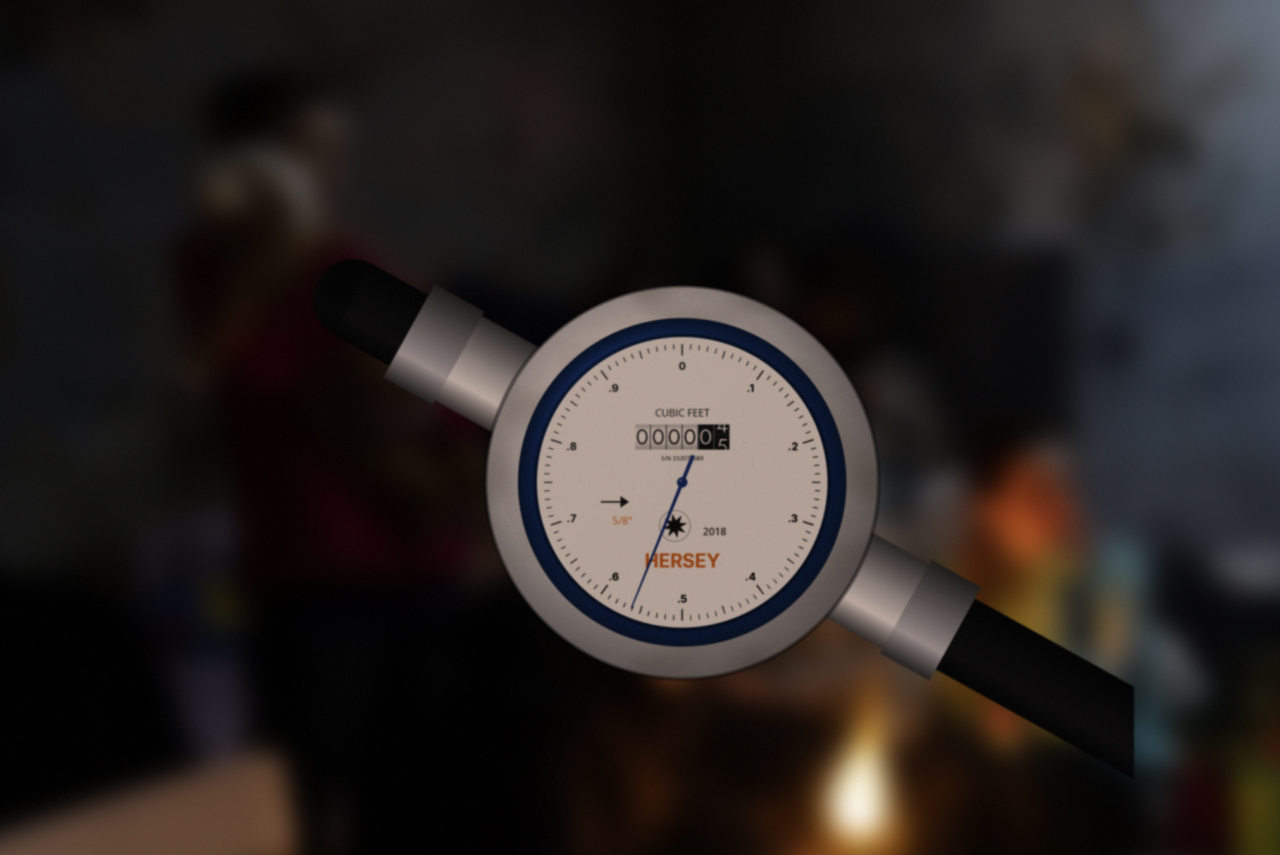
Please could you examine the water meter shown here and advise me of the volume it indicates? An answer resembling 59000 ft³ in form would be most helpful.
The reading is 4.56 ft³
